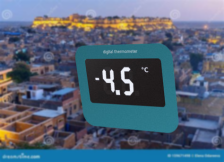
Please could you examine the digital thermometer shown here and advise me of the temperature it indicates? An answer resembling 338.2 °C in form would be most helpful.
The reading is -4.5 °C
